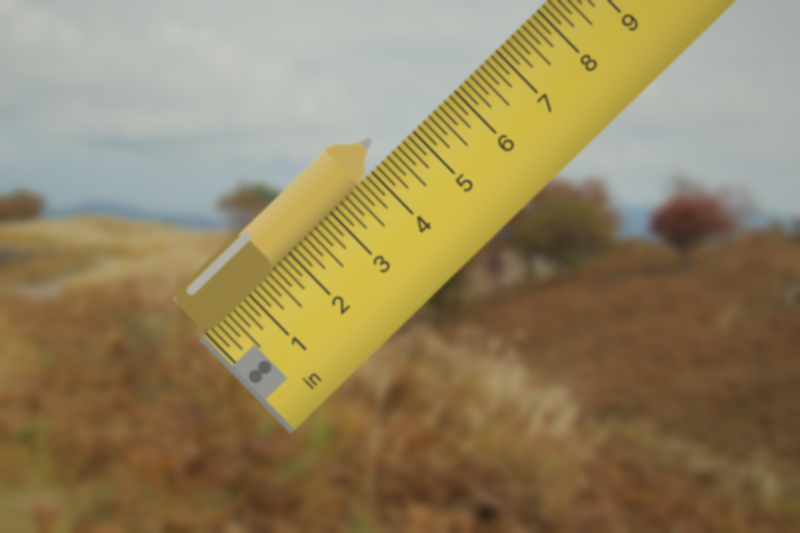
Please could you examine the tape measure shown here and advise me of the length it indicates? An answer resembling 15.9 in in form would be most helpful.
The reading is 4.375 in
